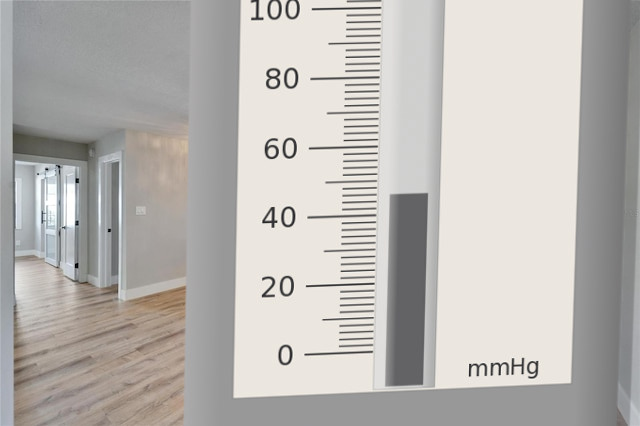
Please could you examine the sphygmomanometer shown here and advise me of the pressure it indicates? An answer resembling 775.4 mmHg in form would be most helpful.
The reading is 46 mmHg
